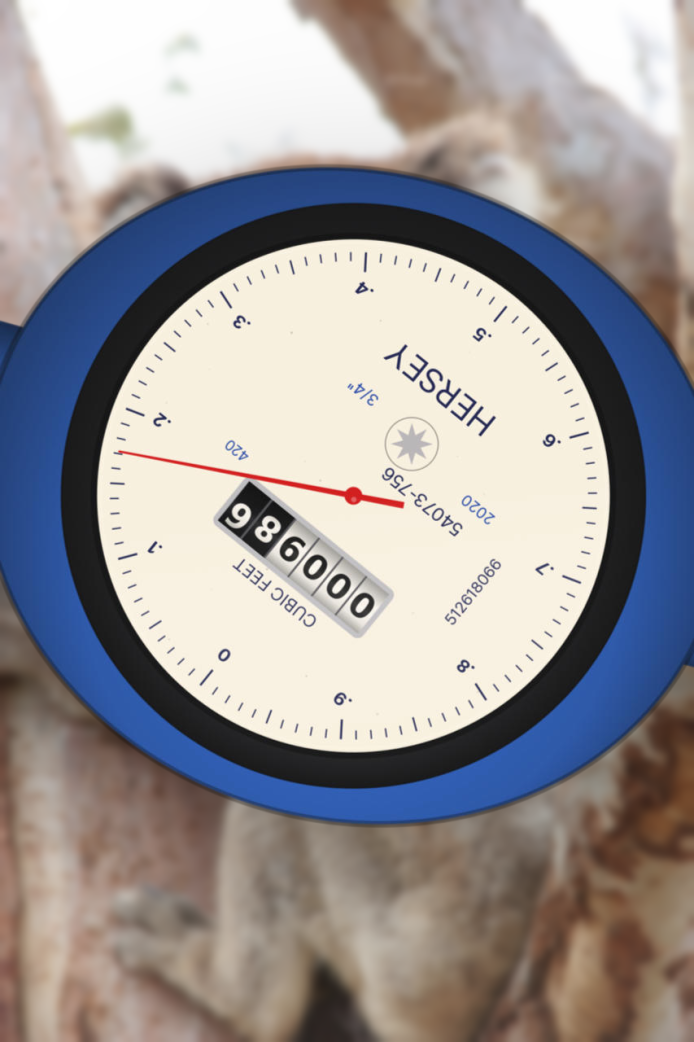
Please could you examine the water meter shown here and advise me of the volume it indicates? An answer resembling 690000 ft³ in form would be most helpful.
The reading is 986.17 ft³
